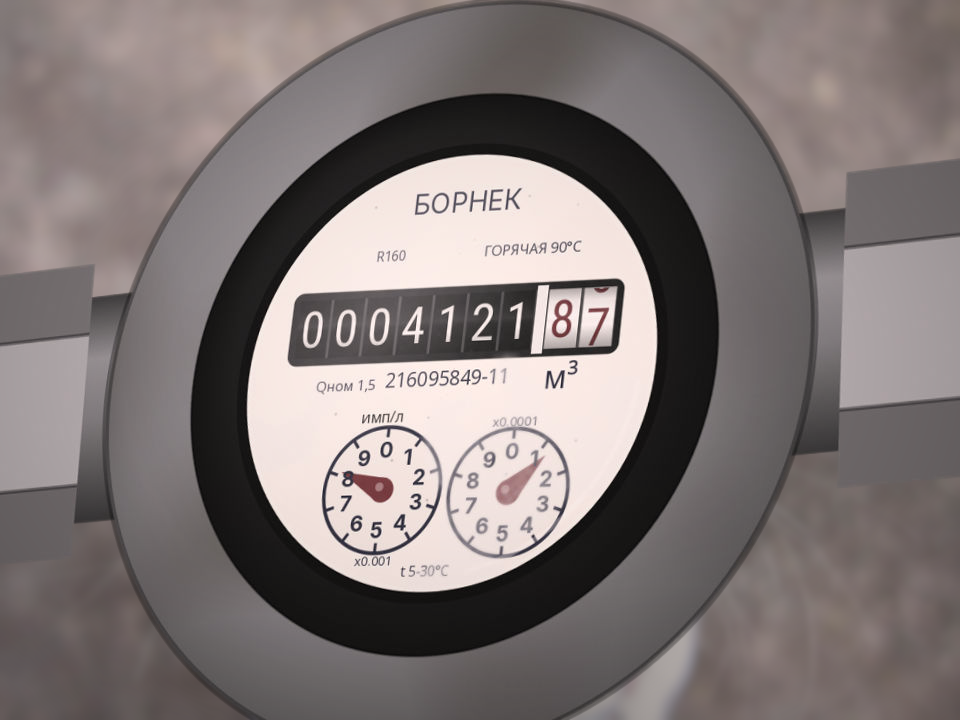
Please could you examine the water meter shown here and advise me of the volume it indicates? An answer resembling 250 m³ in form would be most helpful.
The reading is 4121.8681 m³
